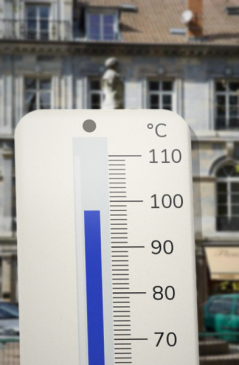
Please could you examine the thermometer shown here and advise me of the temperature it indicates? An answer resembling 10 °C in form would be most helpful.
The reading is 98 °C
